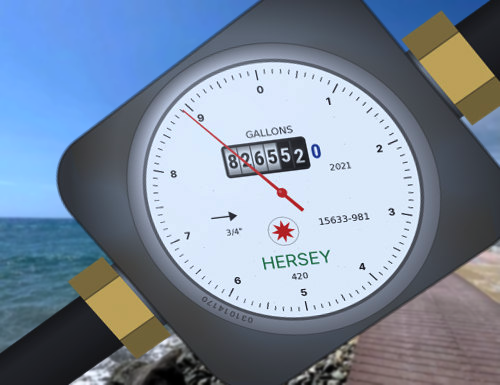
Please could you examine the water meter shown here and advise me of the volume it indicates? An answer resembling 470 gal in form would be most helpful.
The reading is 8265518.9 gal
